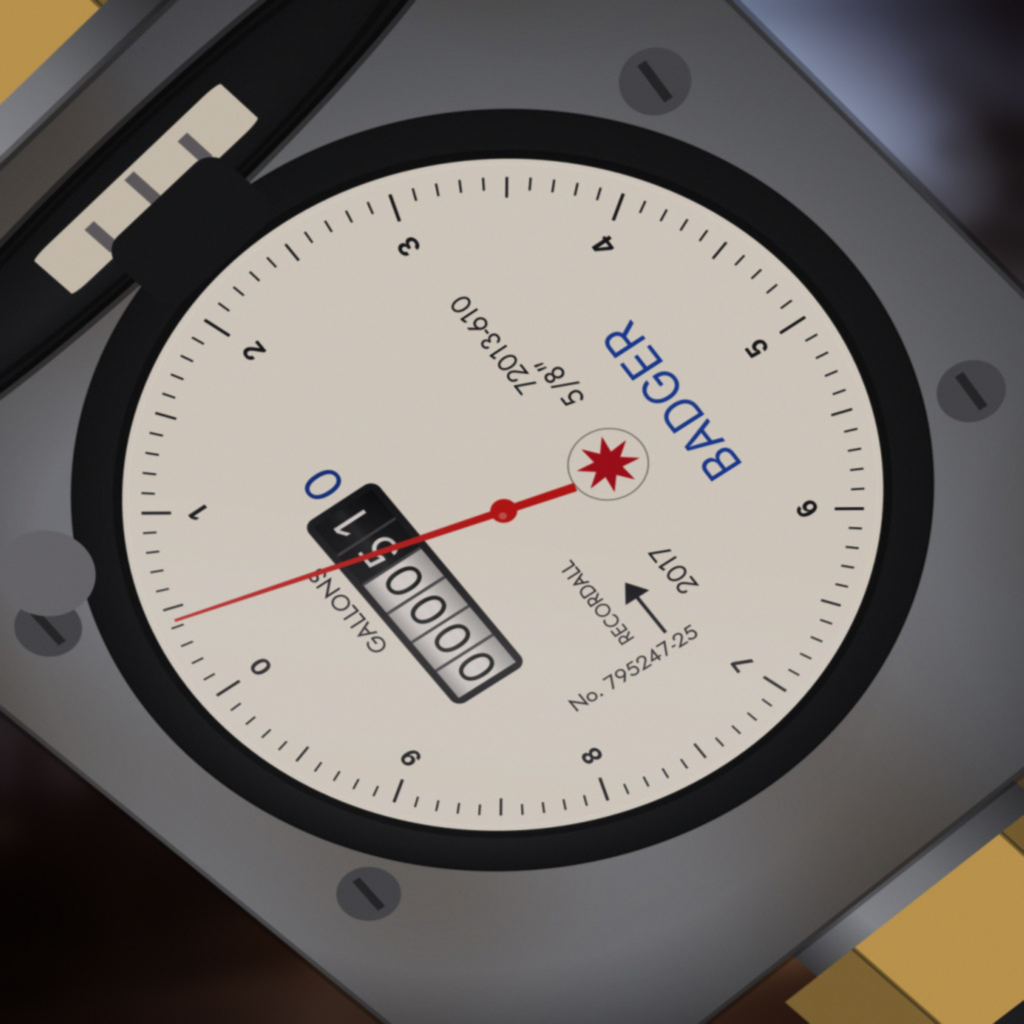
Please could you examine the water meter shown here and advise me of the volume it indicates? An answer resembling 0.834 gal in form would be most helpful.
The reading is 510.4 gal
